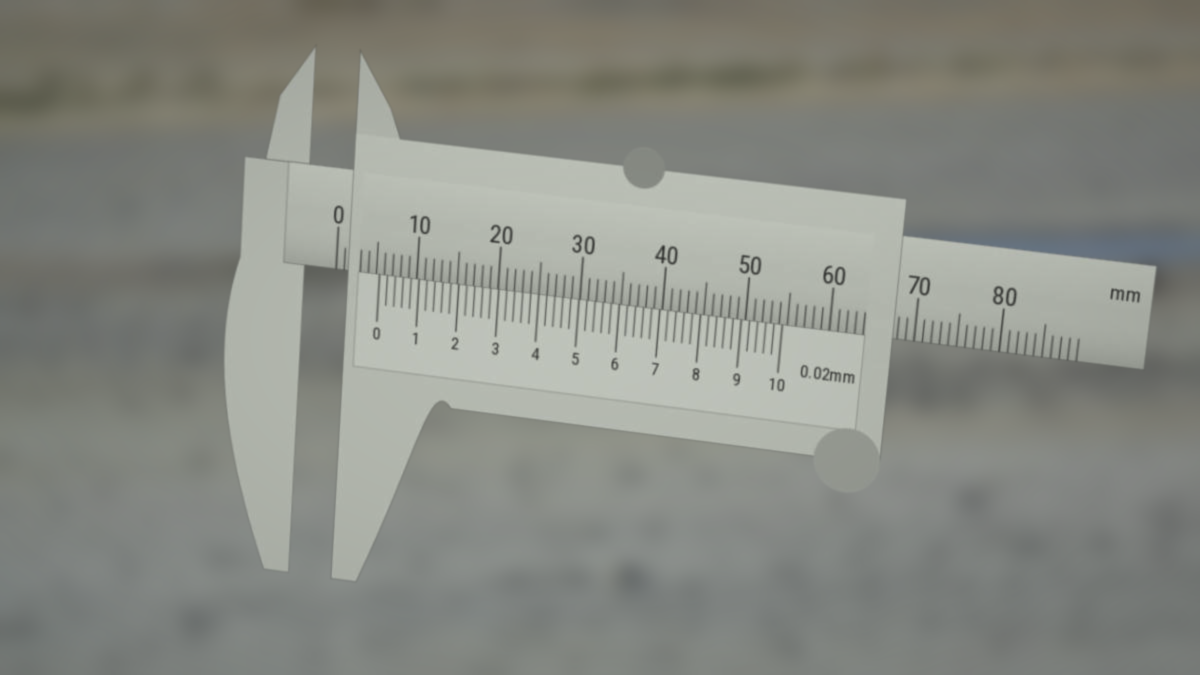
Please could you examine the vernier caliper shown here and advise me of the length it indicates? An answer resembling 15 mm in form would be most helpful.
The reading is 5.4 mm
